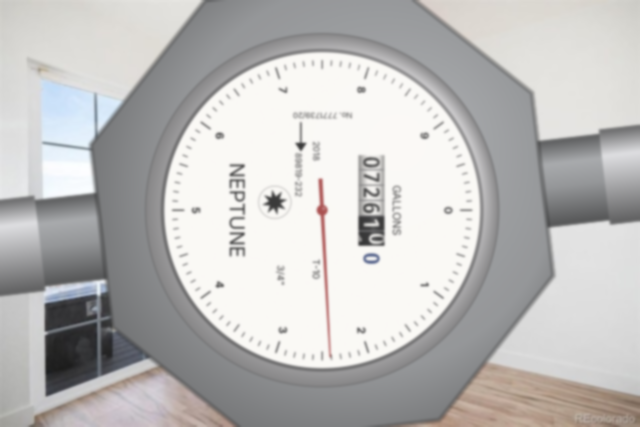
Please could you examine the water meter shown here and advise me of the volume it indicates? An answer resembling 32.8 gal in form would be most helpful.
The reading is 726102.4 gal
